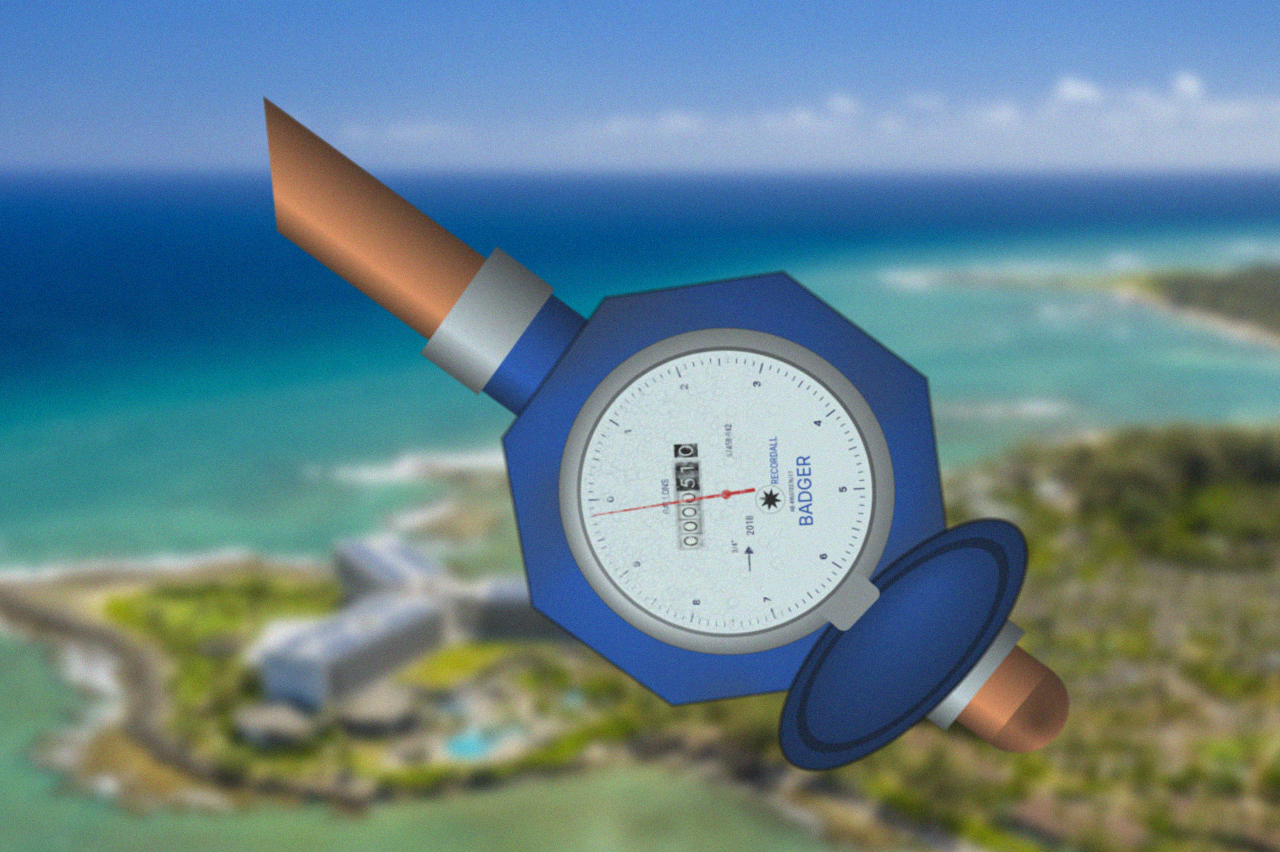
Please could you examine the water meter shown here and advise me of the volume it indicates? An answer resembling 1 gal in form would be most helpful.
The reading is 509.8 gal
